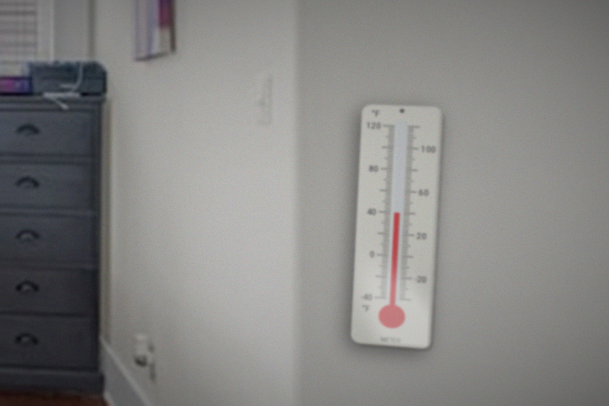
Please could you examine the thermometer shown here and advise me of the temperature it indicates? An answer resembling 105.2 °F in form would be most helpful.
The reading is 40 °F
